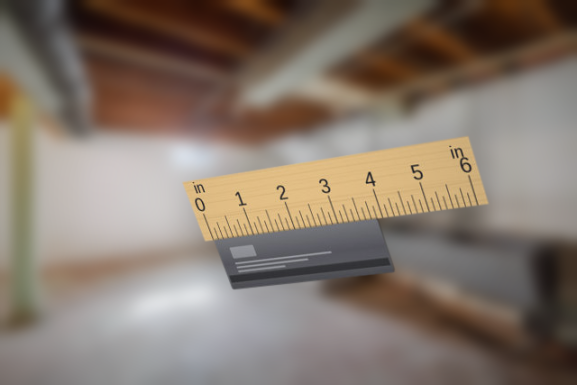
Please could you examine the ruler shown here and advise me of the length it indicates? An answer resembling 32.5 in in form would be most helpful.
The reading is 3.875 in
